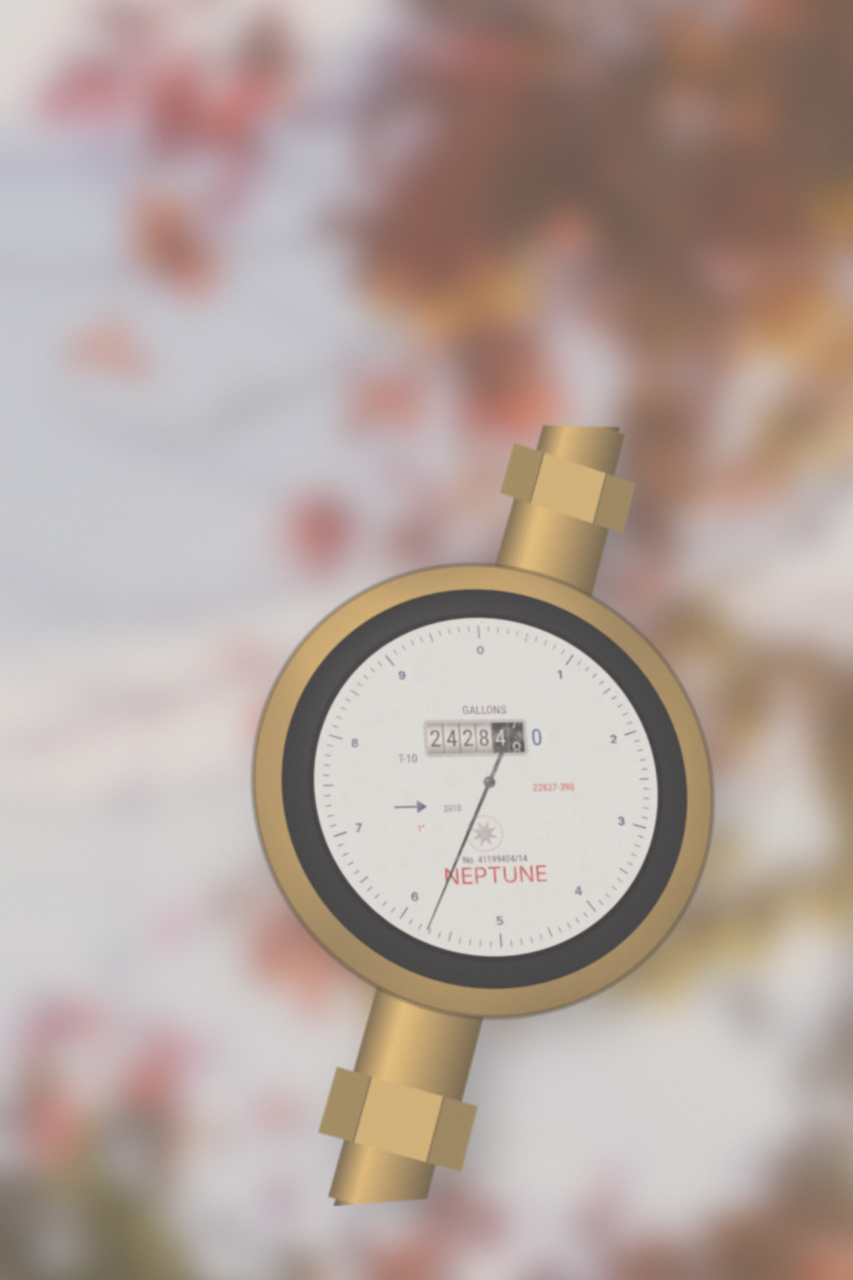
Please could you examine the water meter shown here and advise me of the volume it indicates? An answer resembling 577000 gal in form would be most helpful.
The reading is 2428475.7 gal
